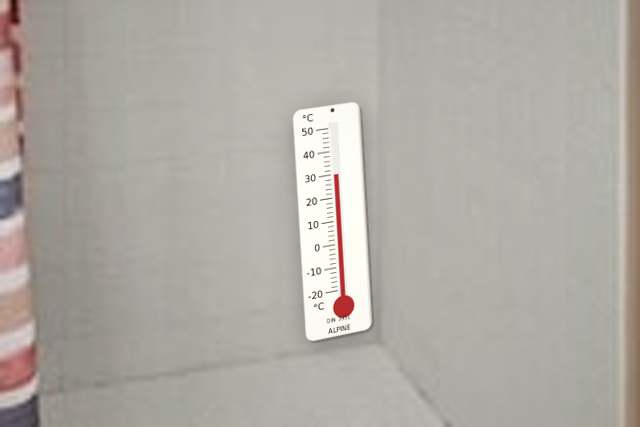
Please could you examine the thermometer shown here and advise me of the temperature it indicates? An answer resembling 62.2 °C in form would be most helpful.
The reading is 30 °C
